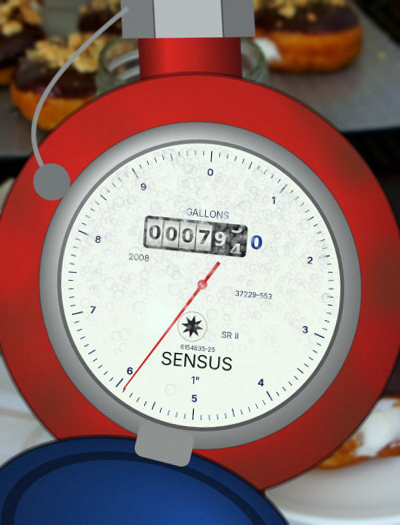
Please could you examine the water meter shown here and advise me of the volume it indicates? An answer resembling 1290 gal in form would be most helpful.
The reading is 7935.9 gal
